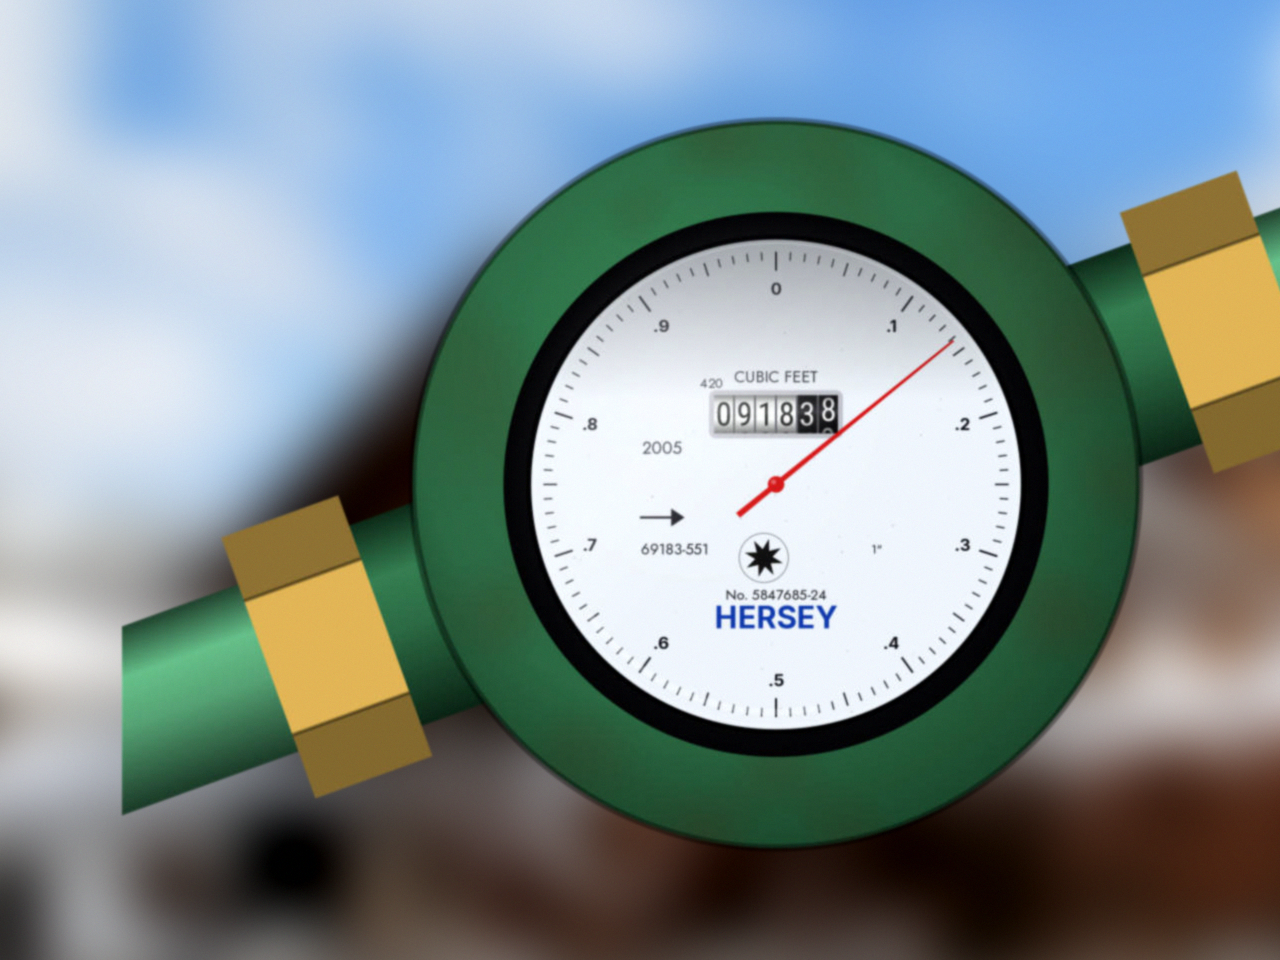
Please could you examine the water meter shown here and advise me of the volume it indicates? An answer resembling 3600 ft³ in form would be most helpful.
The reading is 91838.14 ft³
